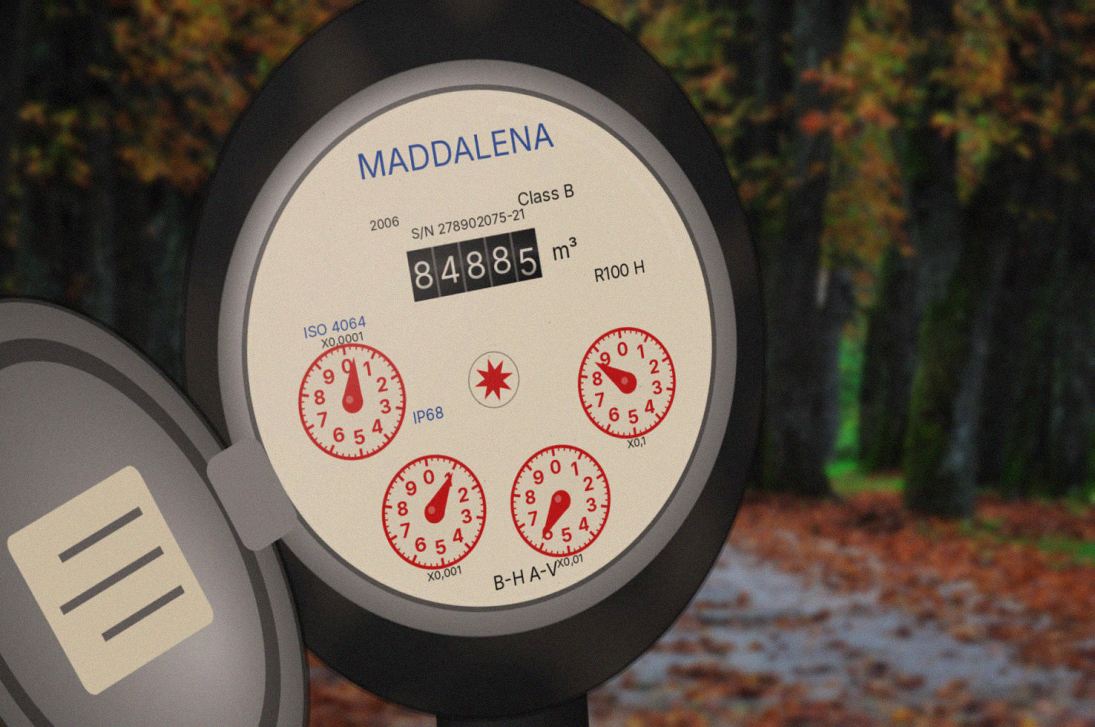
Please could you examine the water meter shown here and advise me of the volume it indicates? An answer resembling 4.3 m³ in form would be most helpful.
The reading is 84884.8610 m³
